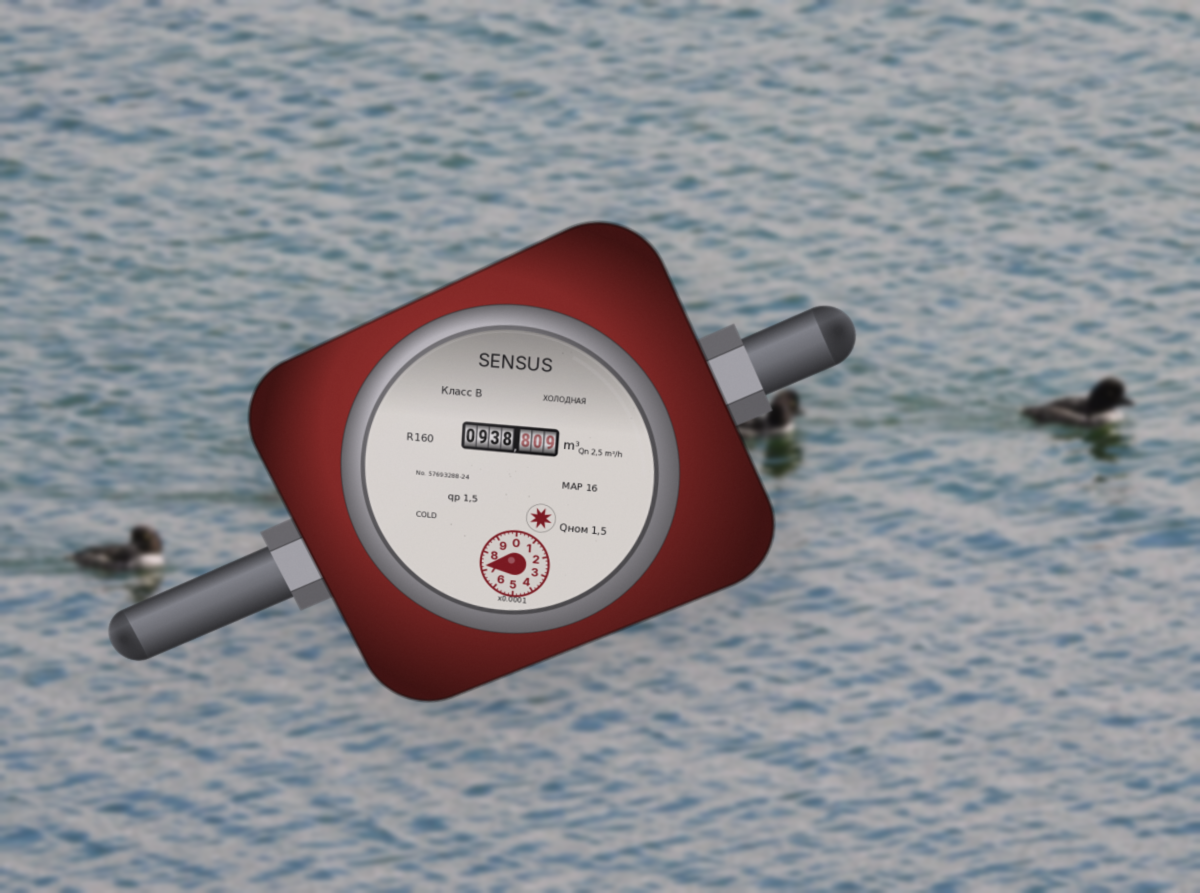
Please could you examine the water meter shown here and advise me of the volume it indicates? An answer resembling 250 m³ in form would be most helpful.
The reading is 938.8097 m³
